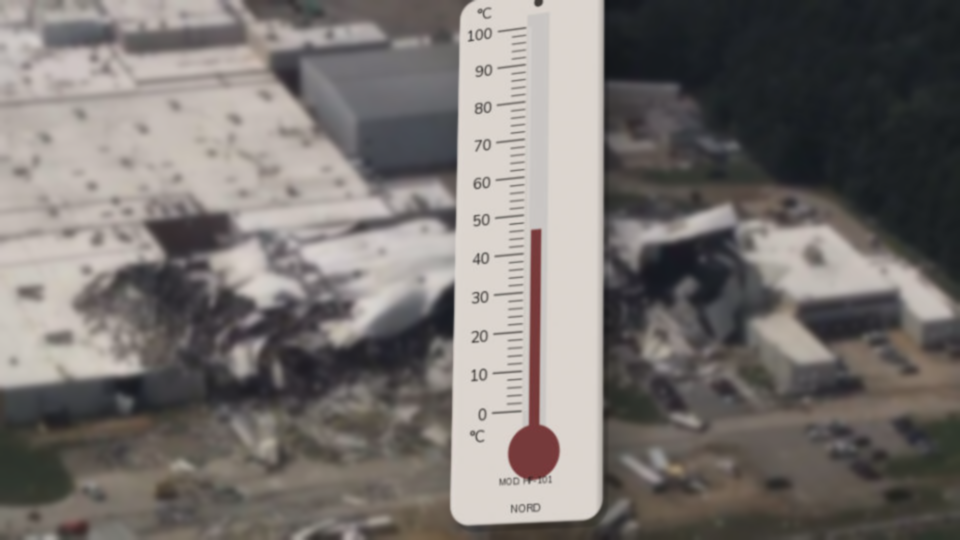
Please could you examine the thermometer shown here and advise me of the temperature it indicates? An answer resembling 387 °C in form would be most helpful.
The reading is 46 °C
